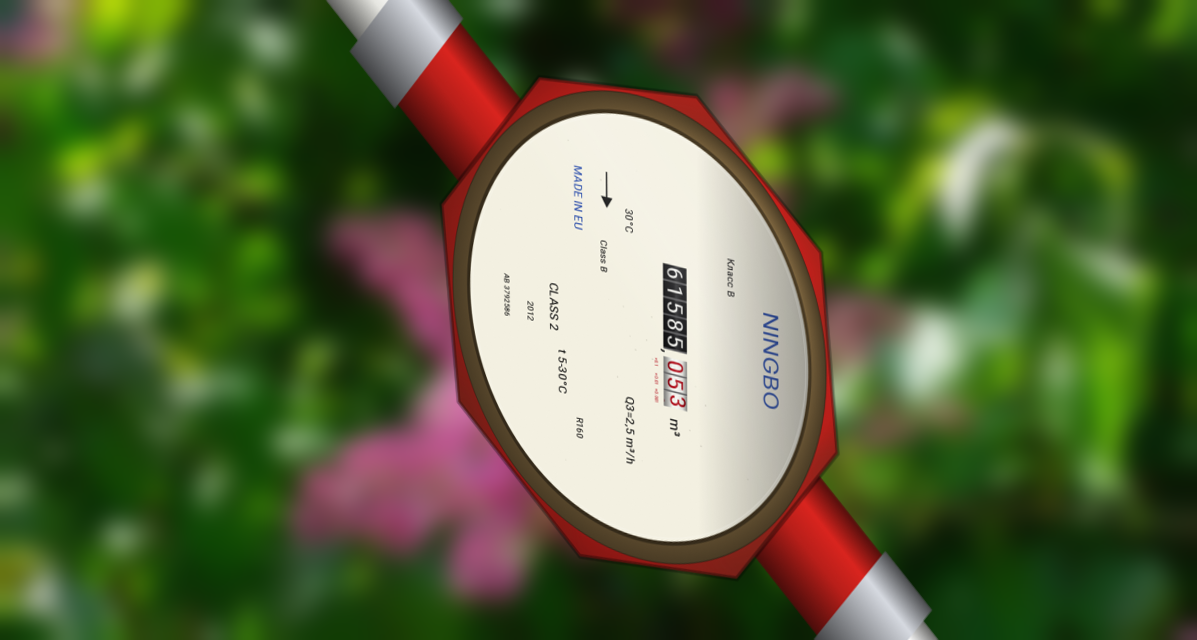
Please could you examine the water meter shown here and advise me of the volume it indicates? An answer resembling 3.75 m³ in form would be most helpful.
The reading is 61585.053 m³
